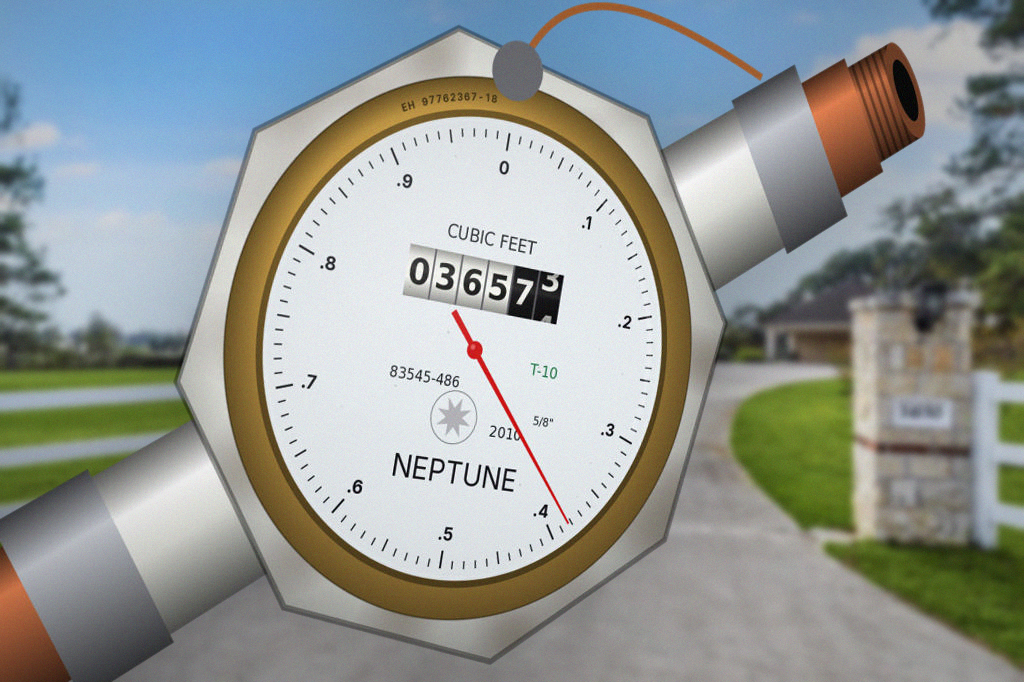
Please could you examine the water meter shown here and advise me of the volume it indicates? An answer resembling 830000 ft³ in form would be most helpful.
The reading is 36573.38 ft³
